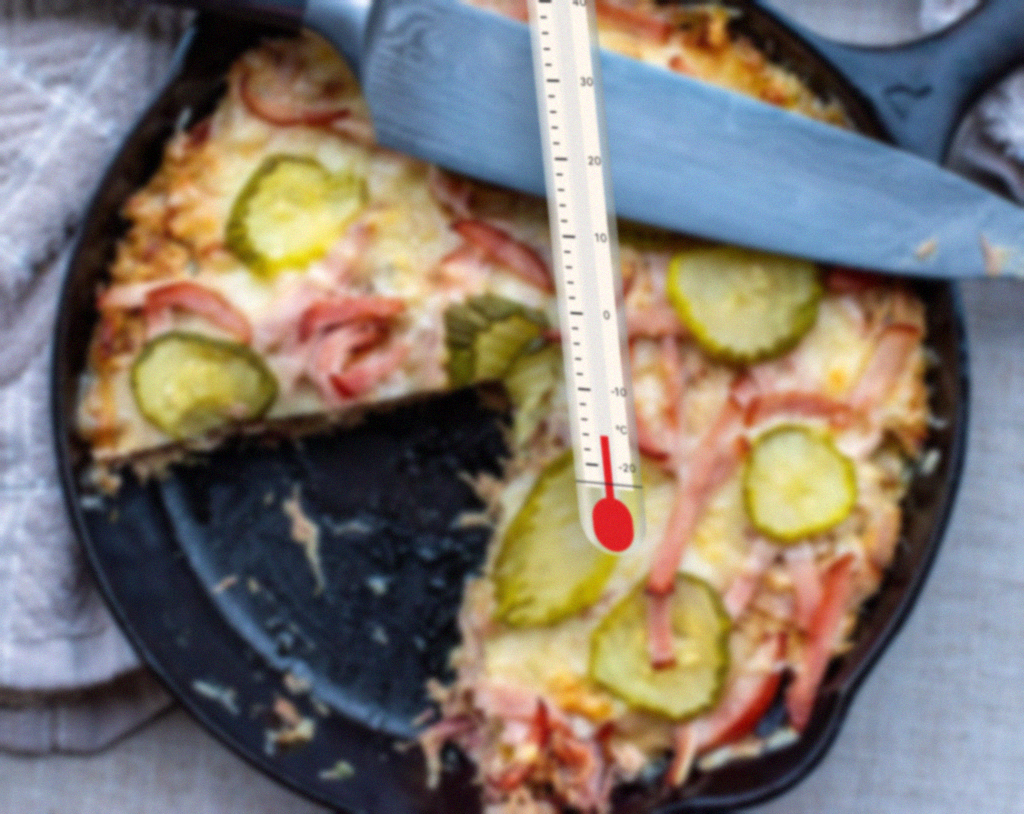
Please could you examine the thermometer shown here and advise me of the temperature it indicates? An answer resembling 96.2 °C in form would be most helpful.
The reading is -16 °C
